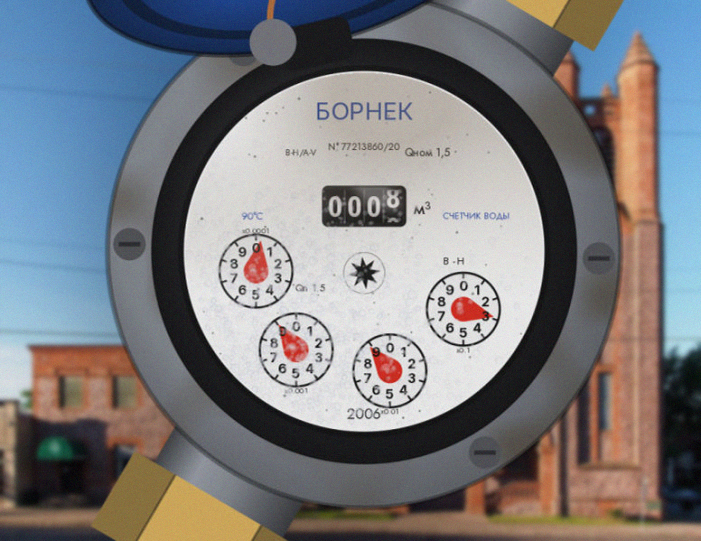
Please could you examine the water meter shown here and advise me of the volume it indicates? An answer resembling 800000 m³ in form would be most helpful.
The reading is 8.2890 m³
